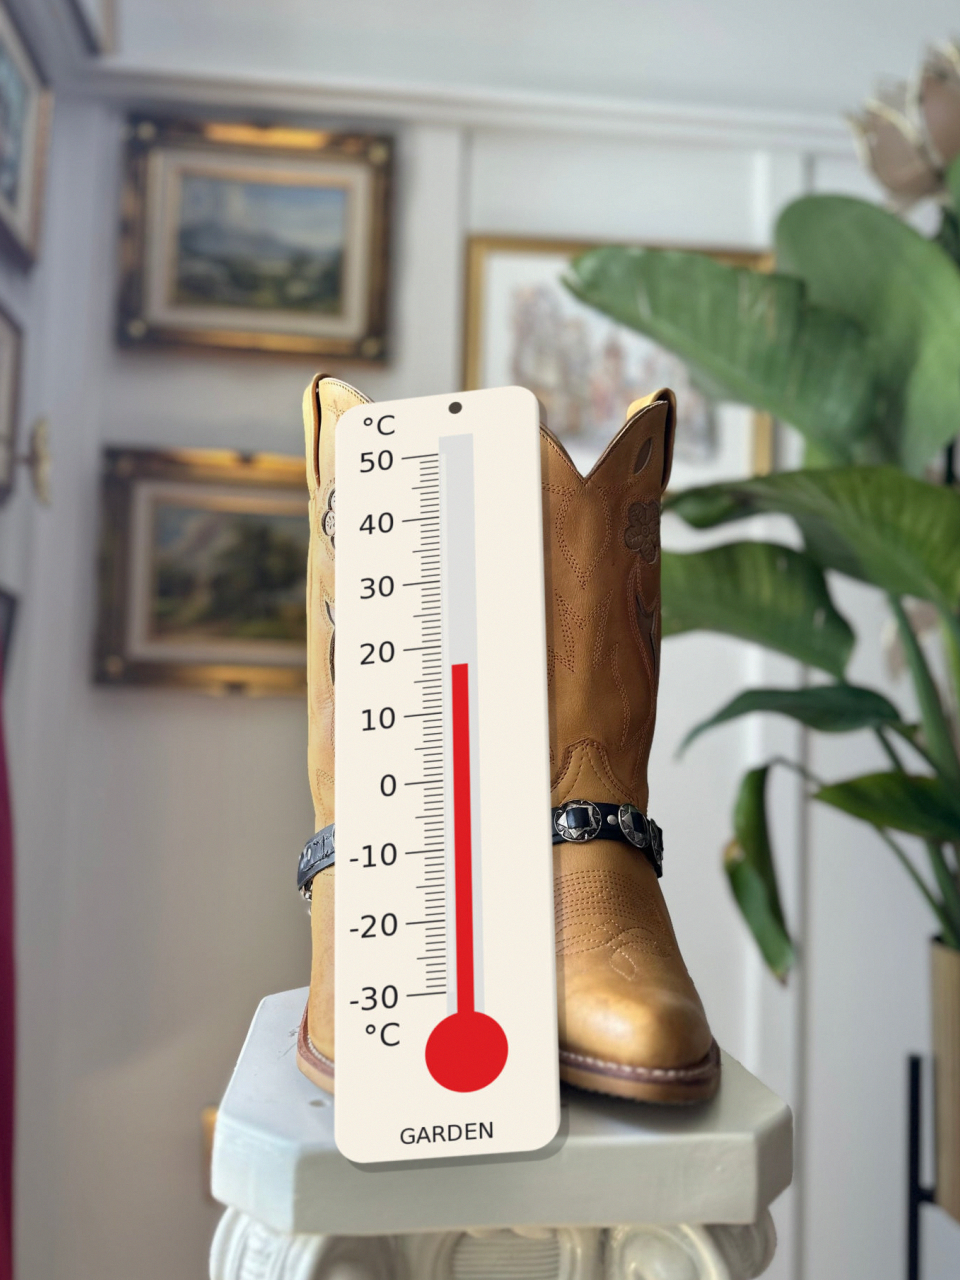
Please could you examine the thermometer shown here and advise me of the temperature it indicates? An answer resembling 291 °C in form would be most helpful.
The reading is 17 °C
